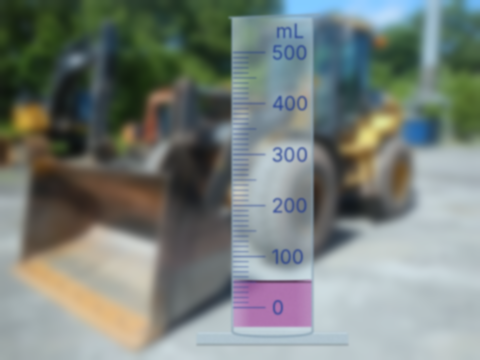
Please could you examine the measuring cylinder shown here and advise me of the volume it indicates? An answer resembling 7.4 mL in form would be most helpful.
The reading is 50 mL
